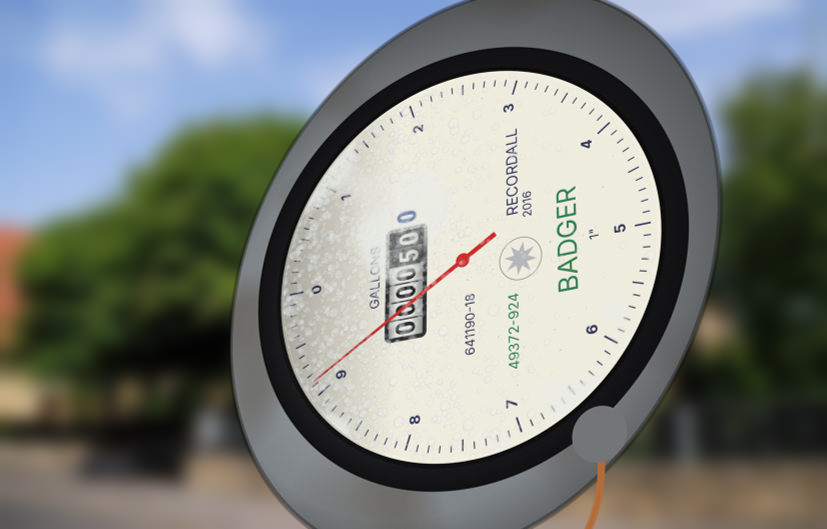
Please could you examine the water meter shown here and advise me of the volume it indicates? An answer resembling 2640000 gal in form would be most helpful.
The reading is 499.1 gal
